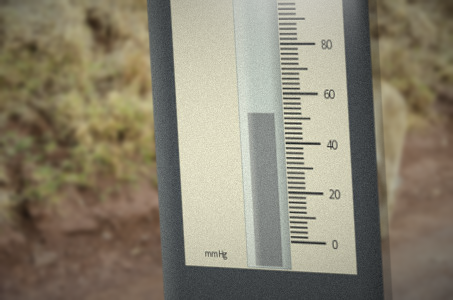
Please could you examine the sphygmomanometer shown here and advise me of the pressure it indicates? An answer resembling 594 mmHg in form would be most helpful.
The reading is 52 mmHg
